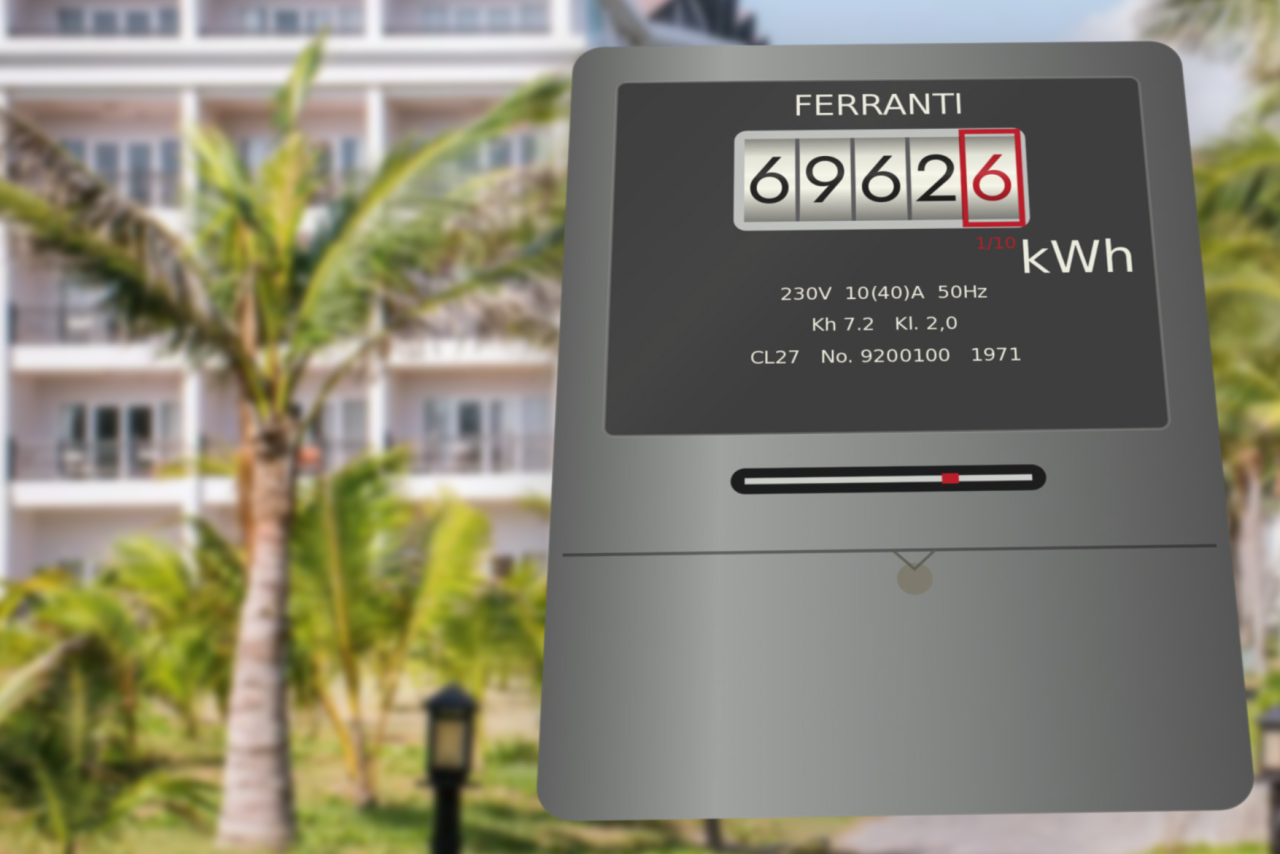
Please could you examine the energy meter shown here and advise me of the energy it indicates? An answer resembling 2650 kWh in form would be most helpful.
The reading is 6962.6 kWh
